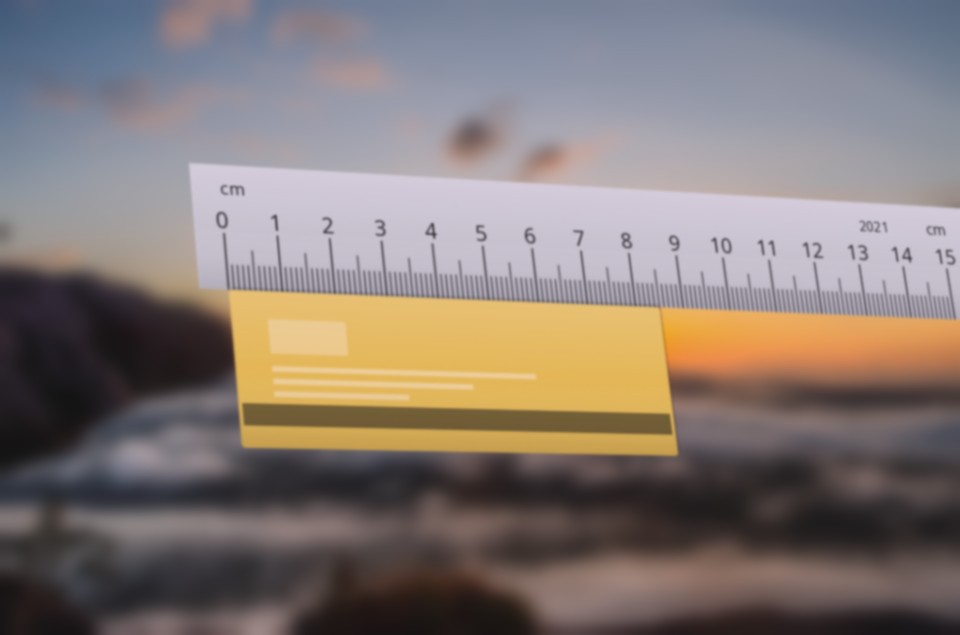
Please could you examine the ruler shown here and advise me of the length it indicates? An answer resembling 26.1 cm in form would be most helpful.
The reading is 8.5 cm
